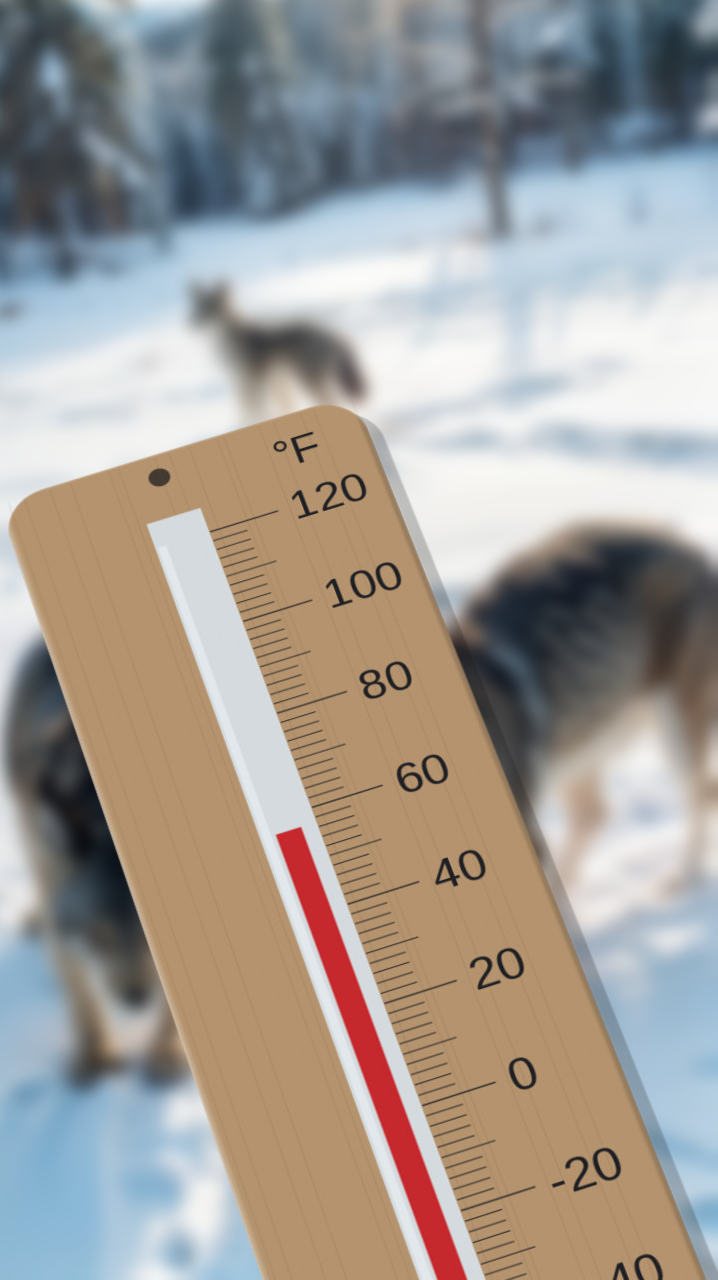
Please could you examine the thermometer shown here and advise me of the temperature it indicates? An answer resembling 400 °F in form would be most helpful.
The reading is 57 °F
